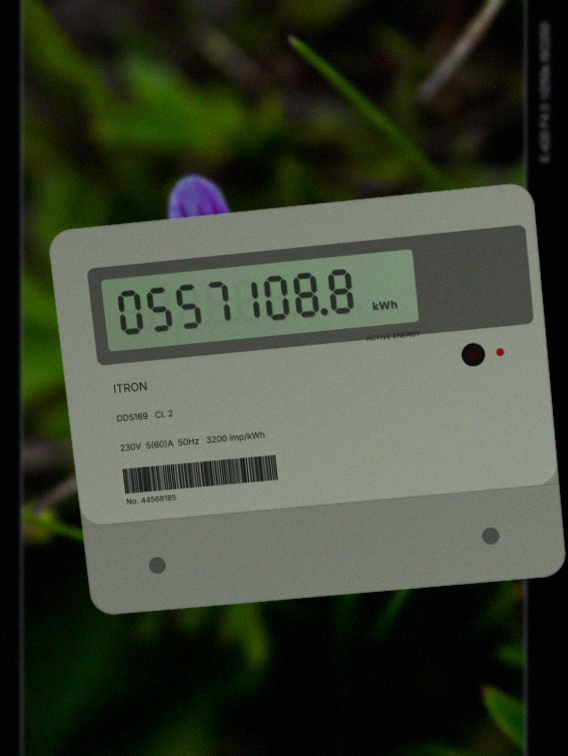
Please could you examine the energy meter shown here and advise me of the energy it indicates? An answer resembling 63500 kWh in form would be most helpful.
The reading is 557108.8 kWh
